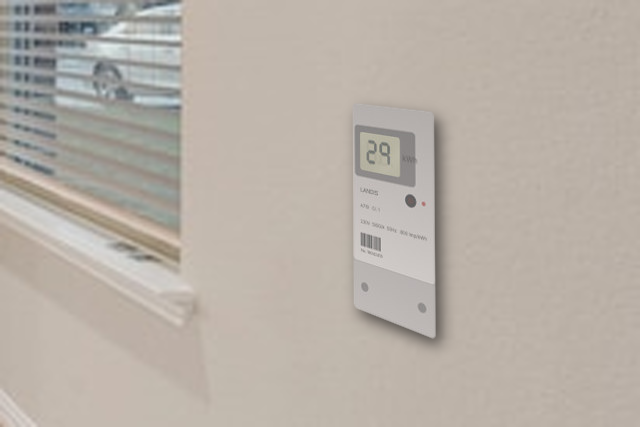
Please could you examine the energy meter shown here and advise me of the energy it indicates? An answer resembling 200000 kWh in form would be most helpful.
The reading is 29 kWh
